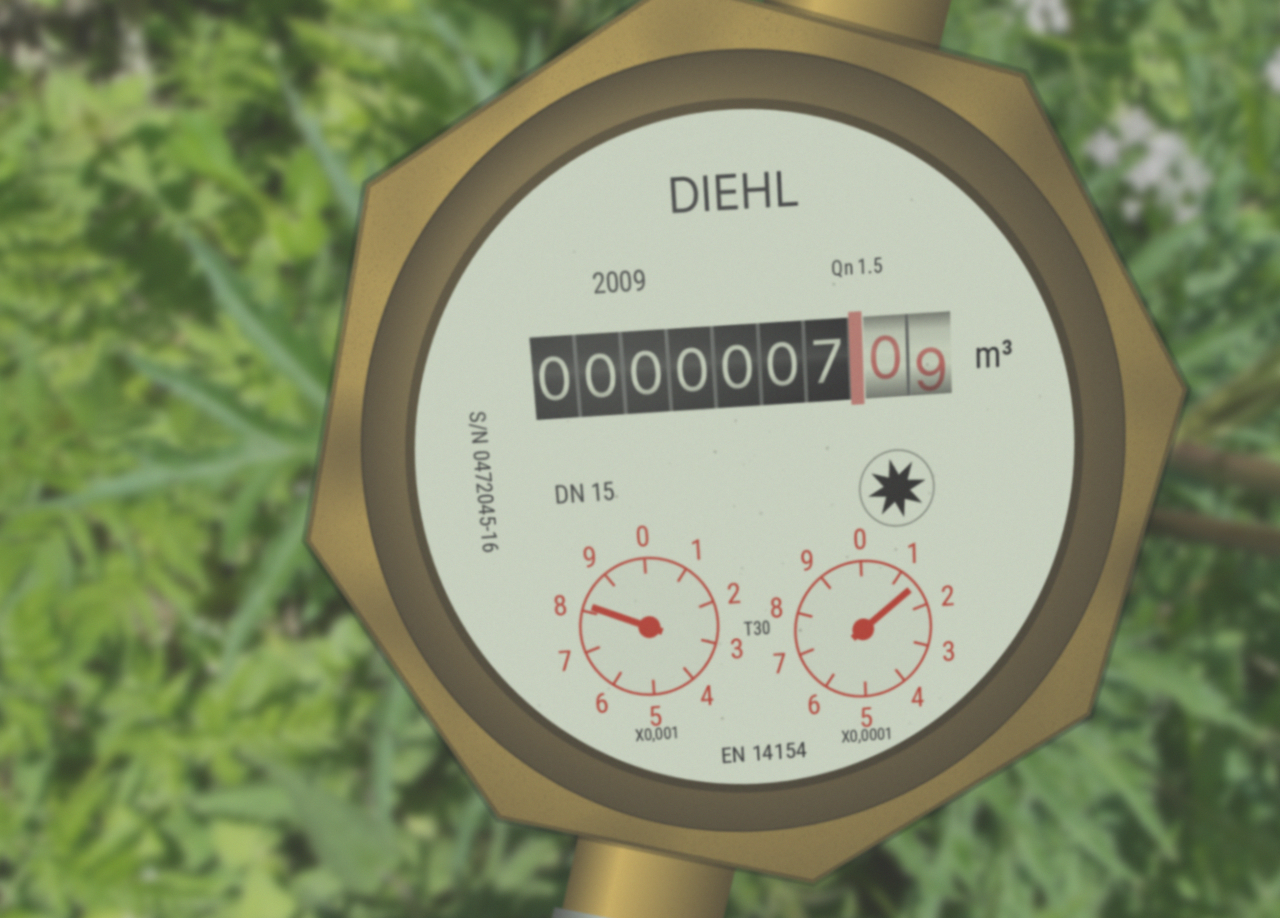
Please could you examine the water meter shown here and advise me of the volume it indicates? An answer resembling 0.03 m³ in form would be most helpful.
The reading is 7.0881 m³
